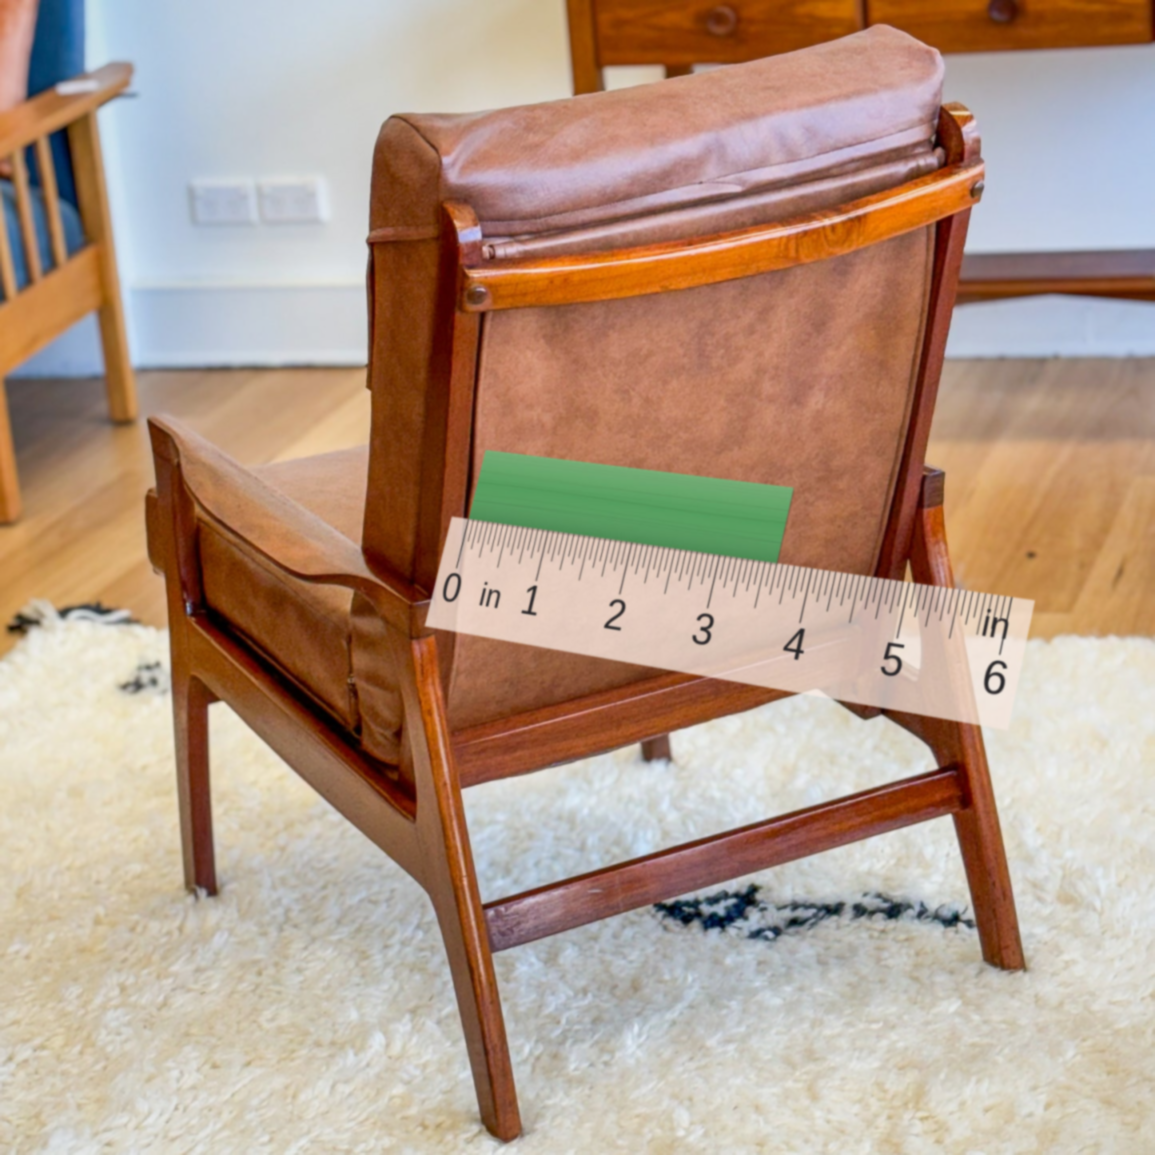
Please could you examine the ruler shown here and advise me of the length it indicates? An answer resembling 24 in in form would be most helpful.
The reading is 3.625 in
